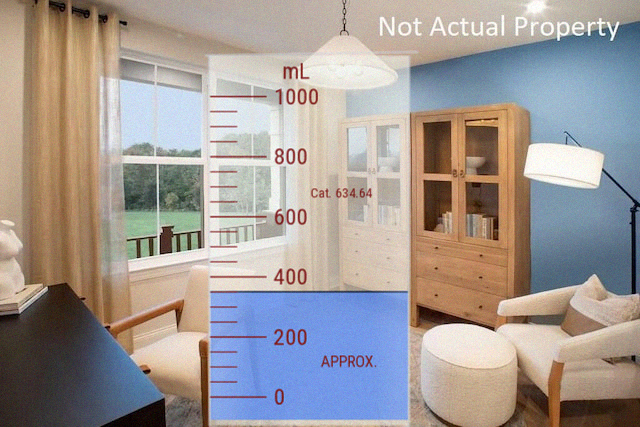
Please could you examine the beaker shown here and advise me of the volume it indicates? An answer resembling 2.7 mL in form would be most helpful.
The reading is 350 mL
